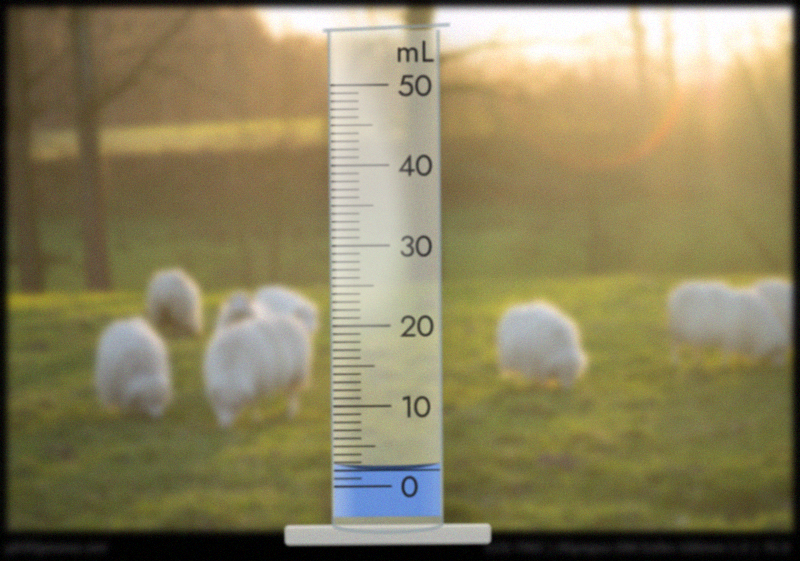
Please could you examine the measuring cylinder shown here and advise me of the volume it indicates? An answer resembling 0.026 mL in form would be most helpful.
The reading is 2 mL
